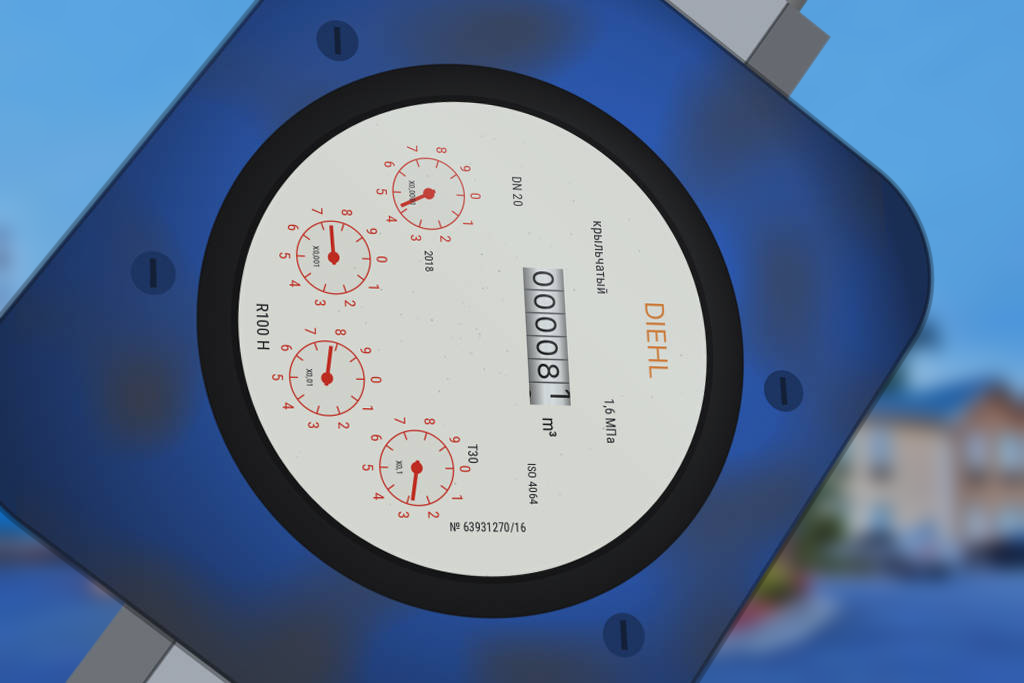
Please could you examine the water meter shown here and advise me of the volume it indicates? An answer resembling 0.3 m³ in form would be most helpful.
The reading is 81.2774 m³
